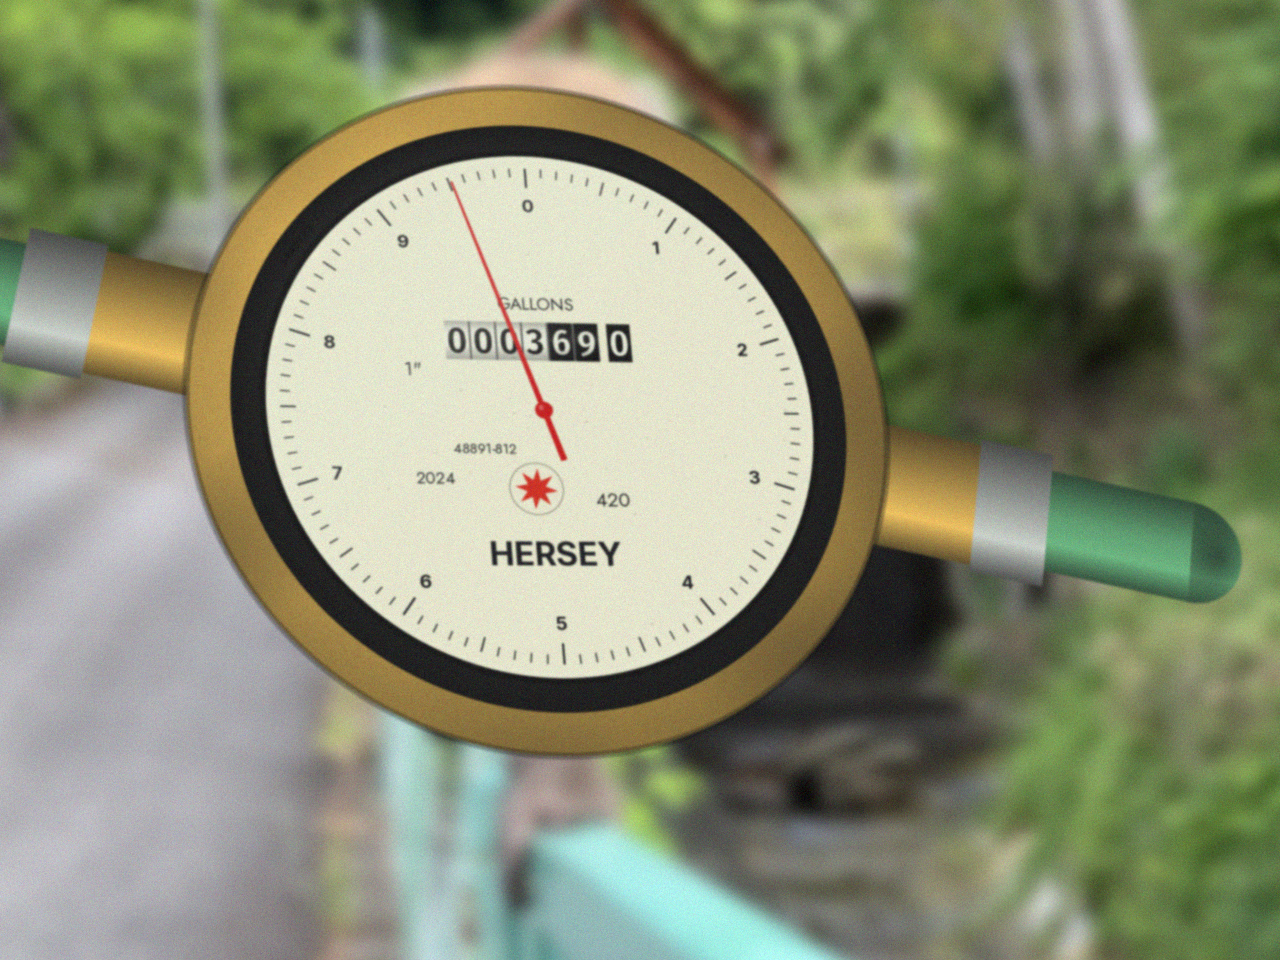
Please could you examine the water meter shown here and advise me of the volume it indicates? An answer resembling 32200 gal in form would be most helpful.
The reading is 3689.5 gal
